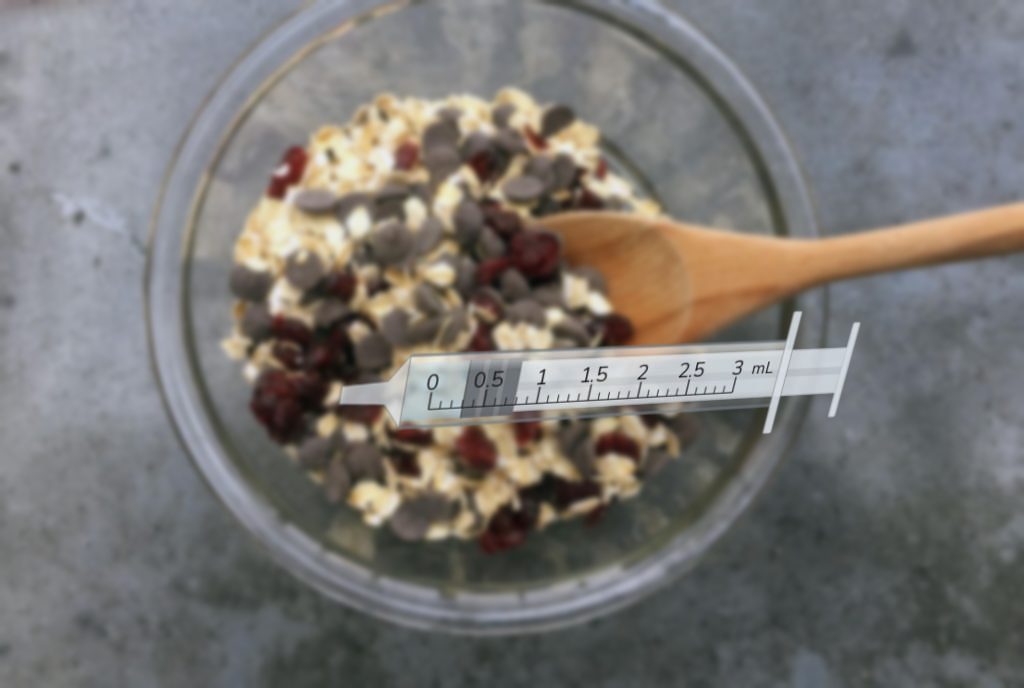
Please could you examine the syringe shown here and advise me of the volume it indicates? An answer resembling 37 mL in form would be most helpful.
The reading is 0.3 mL
